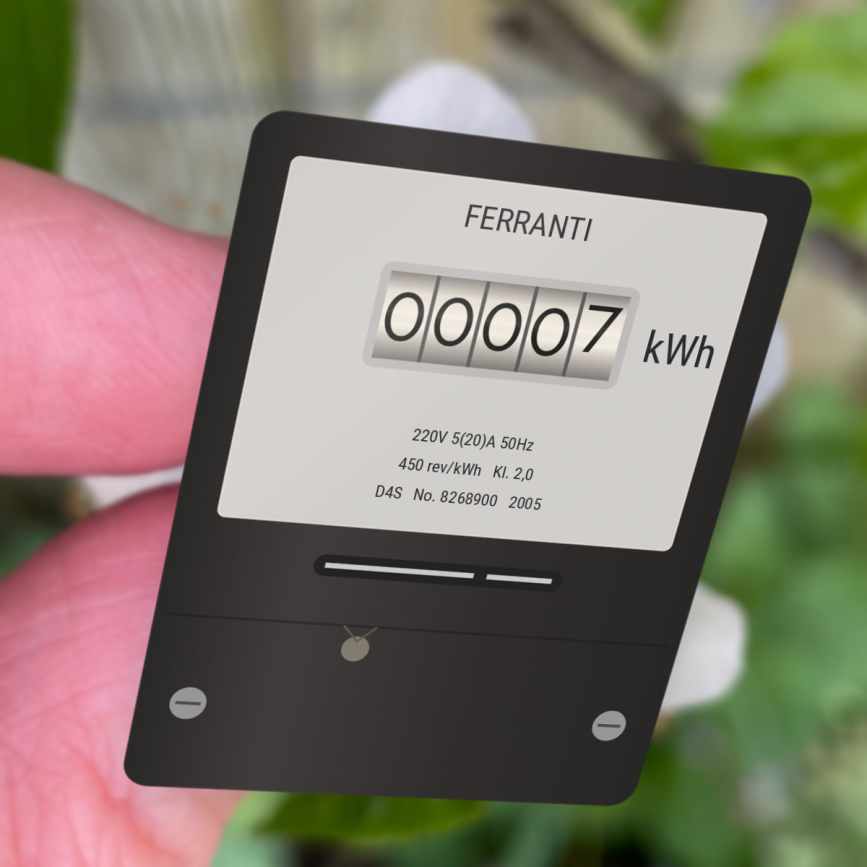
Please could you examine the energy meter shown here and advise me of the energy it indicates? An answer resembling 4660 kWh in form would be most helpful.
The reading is 7 kWh
